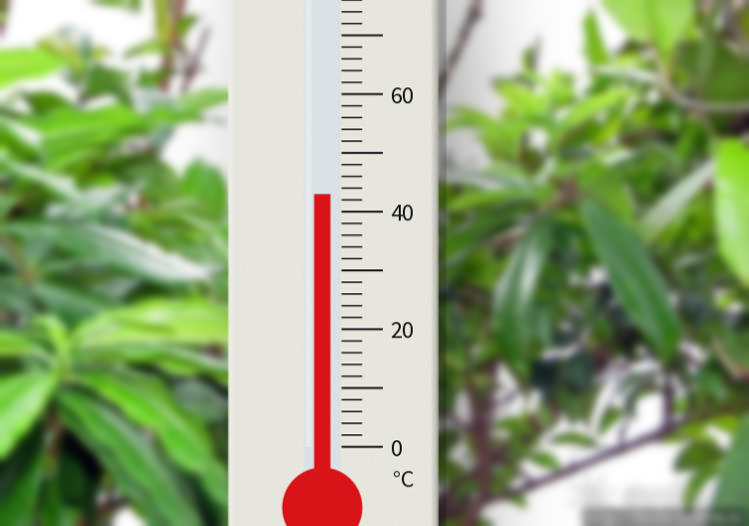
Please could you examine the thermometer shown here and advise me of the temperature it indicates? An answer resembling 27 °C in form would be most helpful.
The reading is 43 °C
